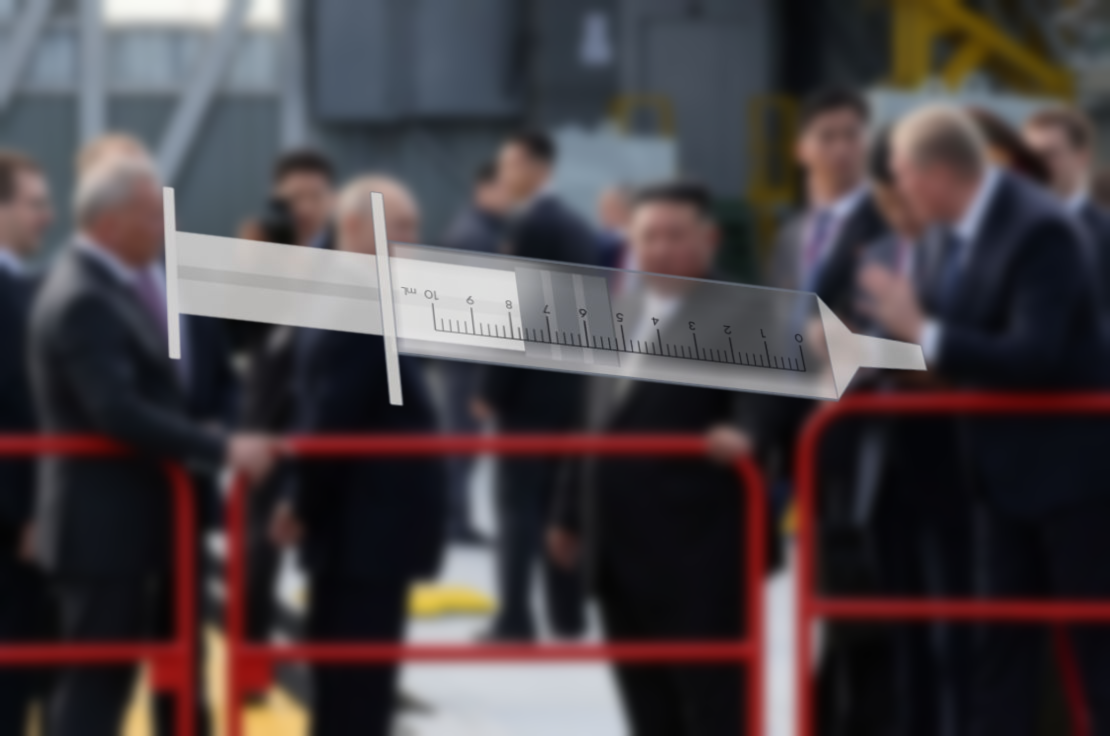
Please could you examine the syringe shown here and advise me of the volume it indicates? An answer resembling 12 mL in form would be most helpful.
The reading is 5.2 mL
